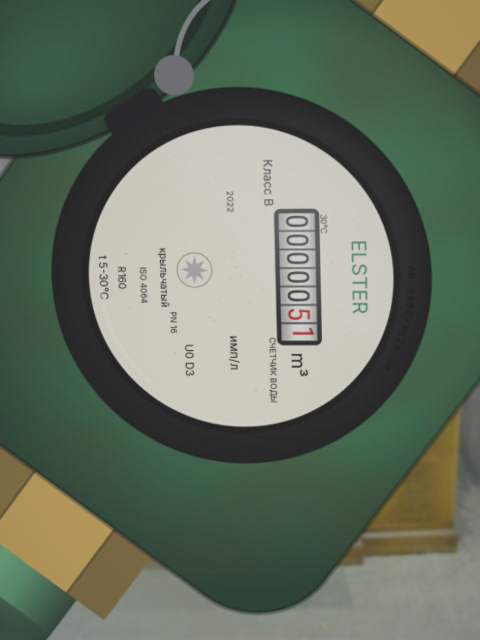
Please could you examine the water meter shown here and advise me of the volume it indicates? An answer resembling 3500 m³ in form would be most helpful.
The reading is 0.51 m³
